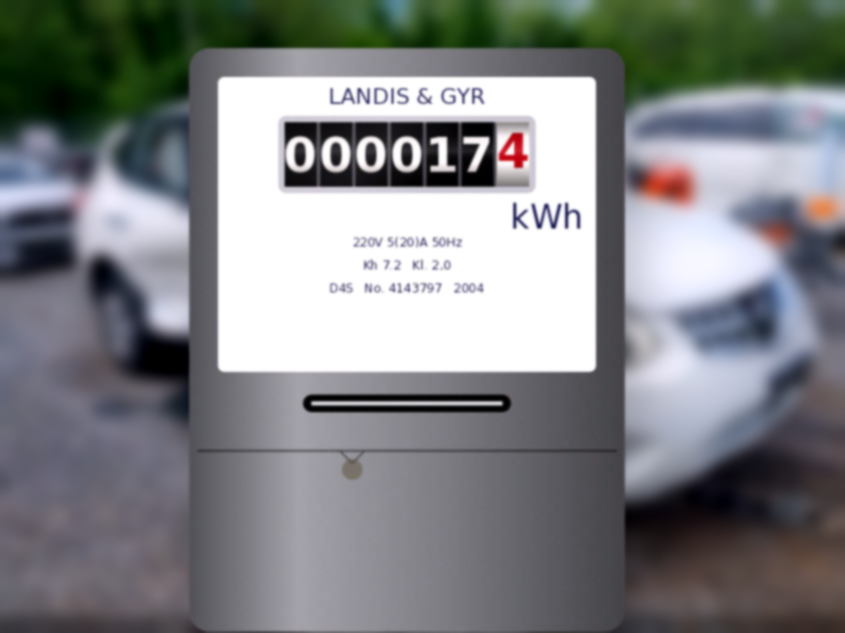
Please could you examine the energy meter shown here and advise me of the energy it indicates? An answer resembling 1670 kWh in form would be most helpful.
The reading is 17.4 kWh
